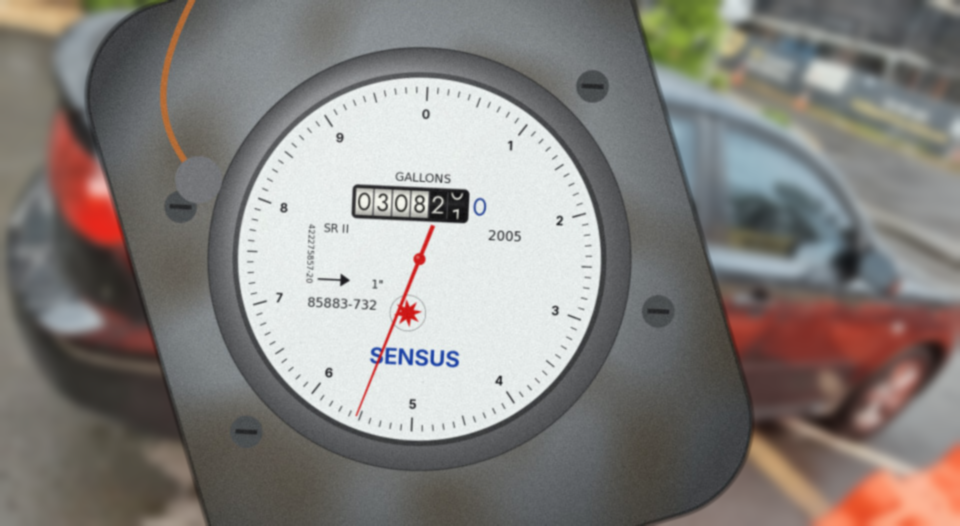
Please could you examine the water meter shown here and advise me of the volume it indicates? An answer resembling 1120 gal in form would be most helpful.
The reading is 308205.5 gal
